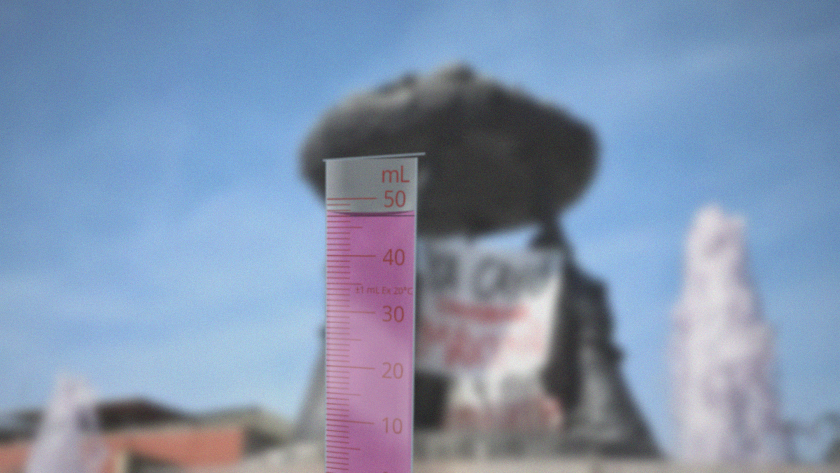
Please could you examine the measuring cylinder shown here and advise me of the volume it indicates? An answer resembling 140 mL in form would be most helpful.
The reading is 47 mL
